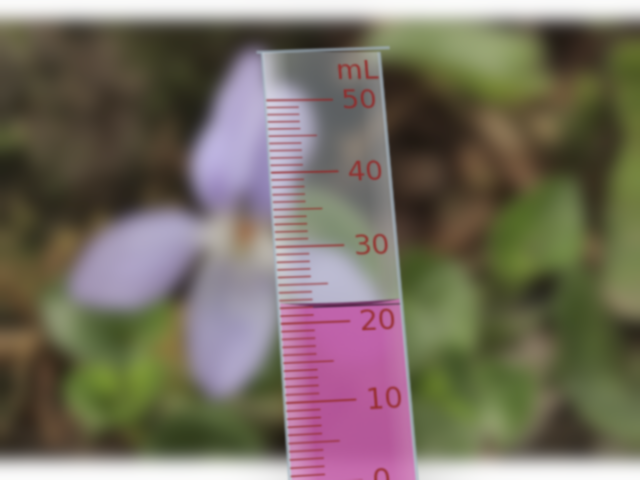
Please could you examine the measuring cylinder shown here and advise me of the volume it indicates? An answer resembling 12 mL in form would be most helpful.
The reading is 22 mL
